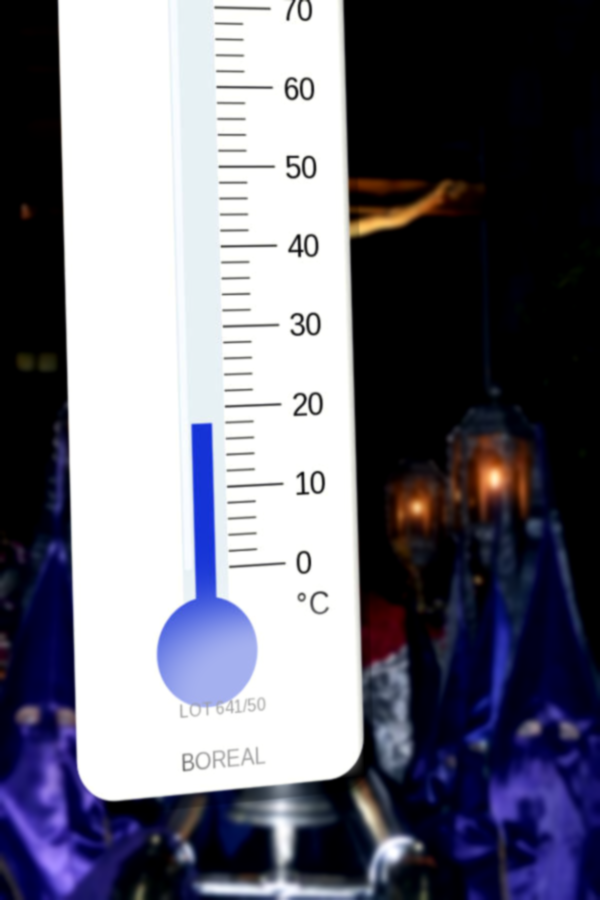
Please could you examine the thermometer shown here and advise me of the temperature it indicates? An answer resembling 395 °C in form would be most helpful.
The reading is 18 °C
